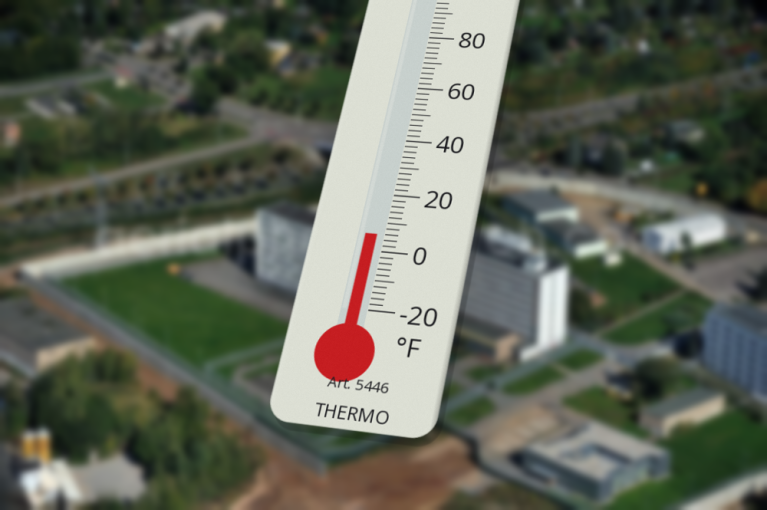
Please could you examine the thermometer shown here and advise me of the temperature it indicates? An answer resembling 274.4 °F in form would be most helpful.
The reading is 6 °F
